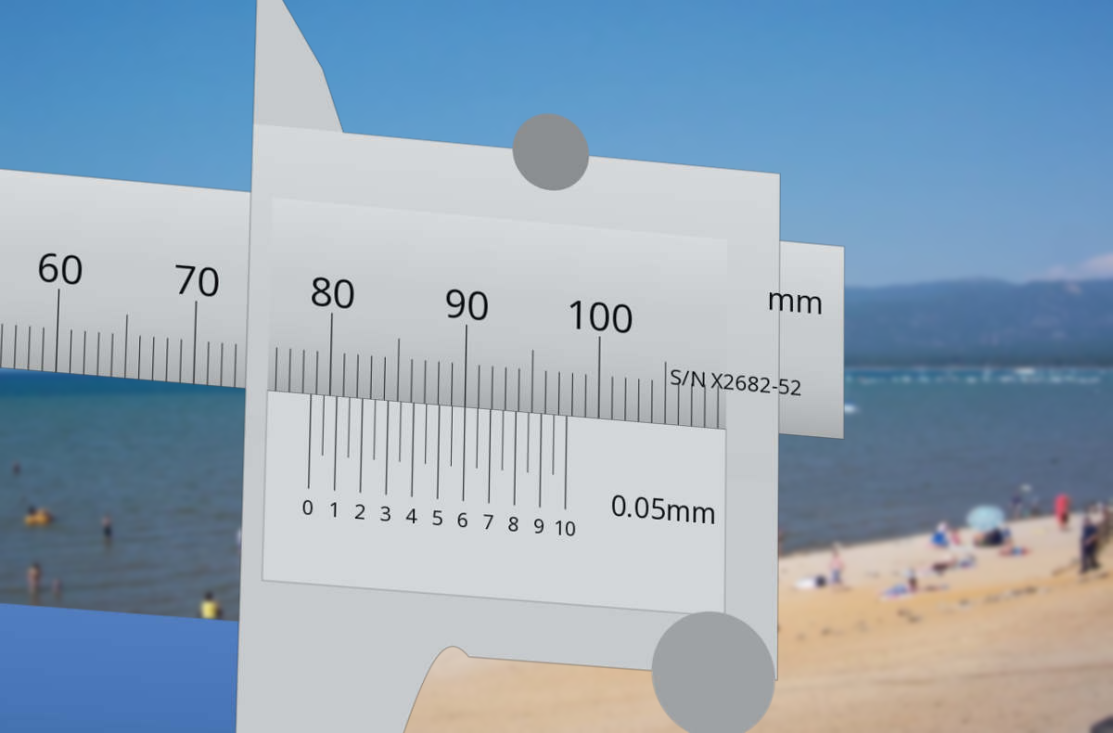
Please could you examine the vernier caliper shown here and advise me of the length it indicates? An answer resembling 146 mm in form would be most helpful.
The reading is 78.6 mm
